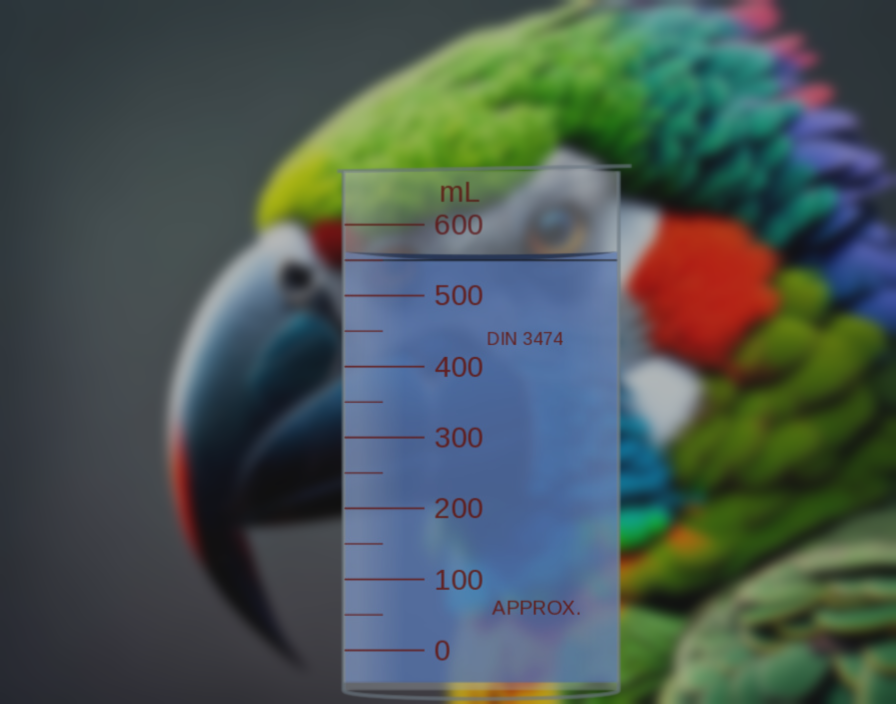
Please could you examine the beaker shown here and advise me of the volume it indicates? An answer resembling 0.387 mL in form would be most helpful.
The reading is 550 mL
